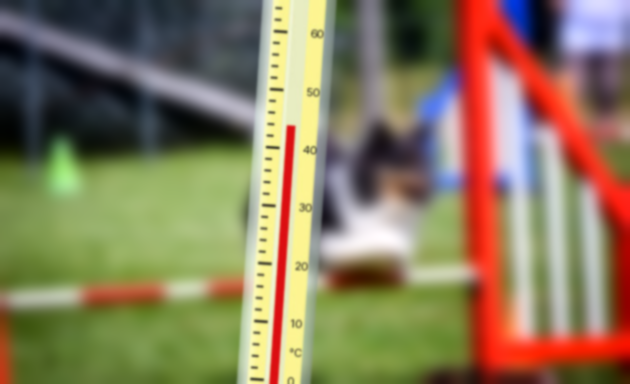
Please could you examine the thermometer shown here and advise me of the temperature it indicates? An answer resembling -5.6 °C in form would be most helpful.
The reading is 44 °C
